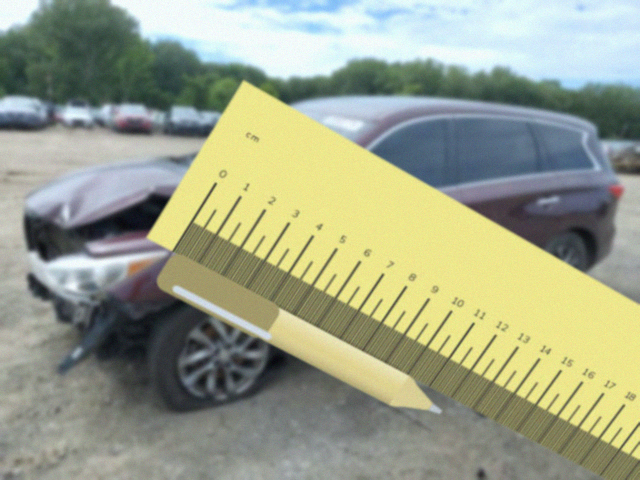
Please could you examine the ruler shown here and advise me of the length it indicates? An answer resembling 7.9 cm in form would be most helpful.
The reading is 12 cm
